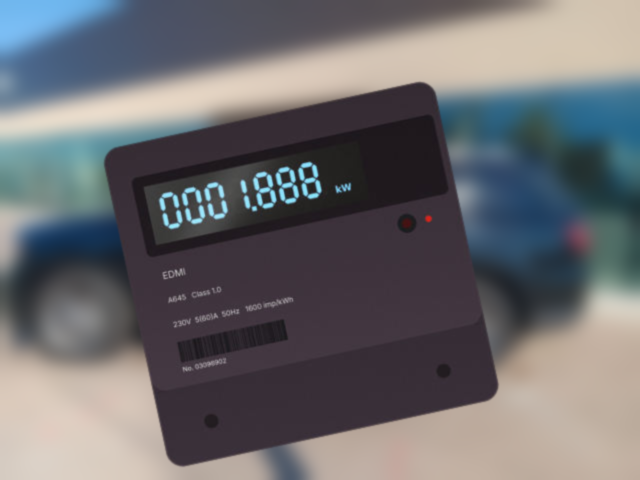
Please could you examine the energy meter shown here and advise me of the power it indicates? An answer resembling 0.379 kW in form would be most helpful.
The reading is 1.888 kW
